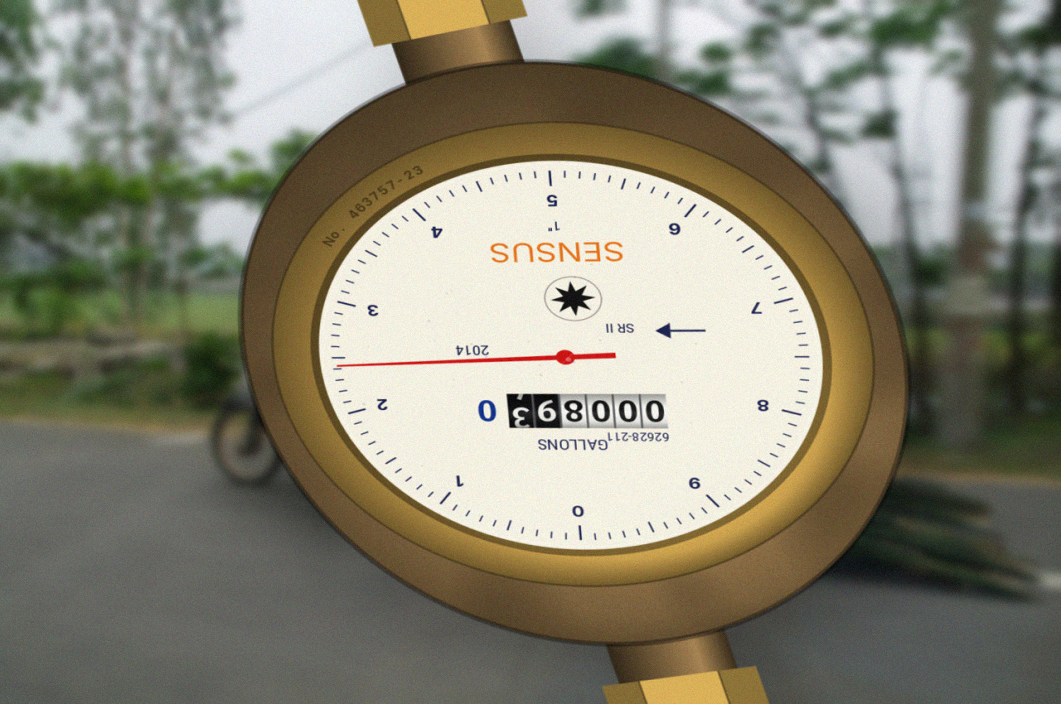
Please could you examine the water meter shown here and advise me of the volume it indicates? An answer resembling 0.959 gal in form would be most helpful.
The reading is 8932.4 gal
